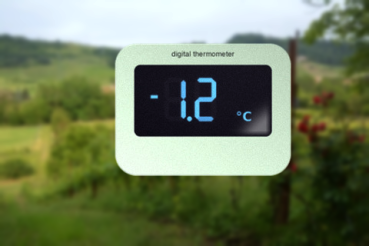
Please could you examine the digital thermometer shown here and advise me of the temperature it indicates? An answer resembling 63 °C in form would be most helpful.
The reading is -1.2 °C
